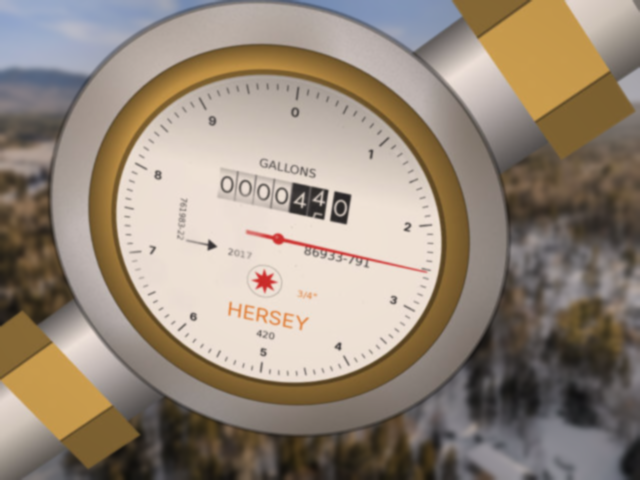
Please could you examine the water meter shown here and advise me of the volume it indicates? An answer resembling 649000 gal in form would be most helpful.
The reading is 442.5 gal
